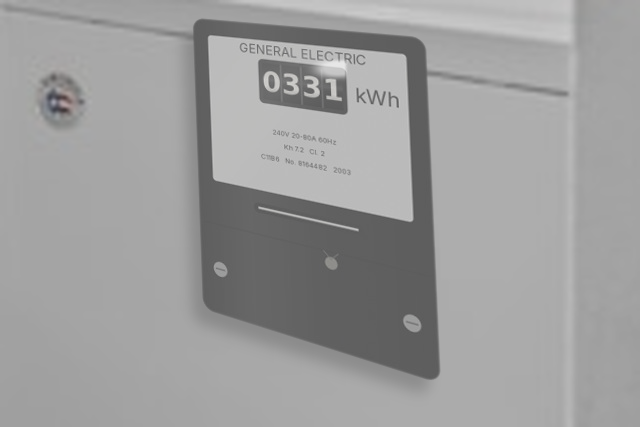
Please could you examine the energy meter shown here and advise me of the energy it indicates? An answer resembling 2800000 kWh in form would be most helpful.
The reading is 331 kWh
